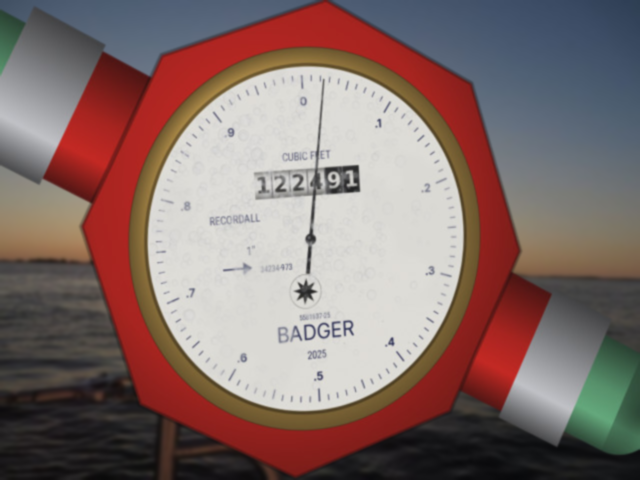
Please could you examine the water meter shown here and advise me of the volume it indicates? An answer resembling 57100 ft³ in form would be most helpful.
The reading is 122491.02 ft³
